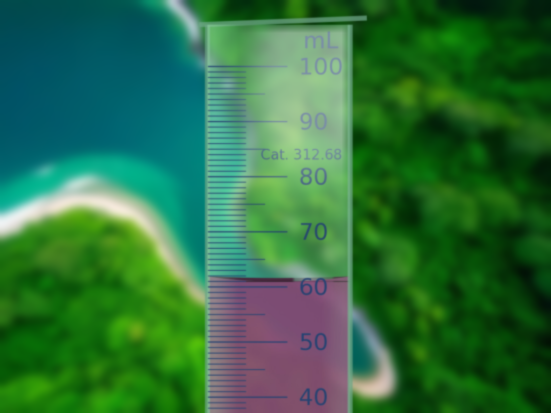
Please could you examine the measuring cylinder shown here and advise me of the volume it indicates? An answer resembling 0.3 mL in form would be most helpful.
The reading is 61 mL
